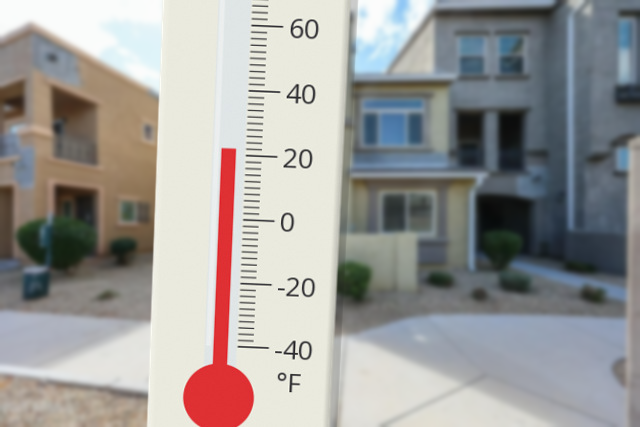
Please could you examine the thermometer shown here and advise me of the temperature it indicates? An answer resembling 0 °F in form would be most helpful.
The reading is 22 °F
